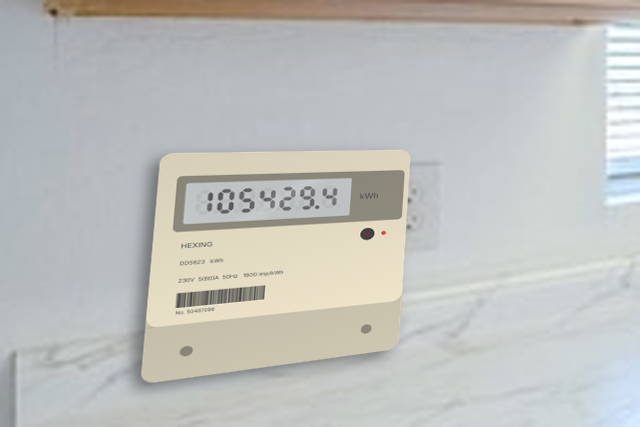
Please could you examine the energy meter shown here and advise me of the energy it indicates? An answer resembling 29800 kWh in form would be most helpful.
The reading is 105429.4 kWh
